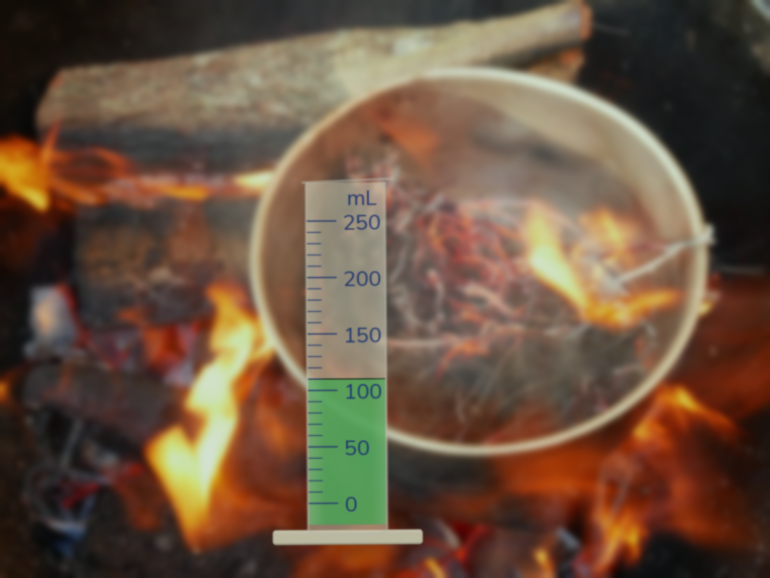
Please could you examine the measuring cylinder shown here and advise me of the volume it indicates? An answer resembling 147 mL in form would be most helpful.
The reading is 110 mL
